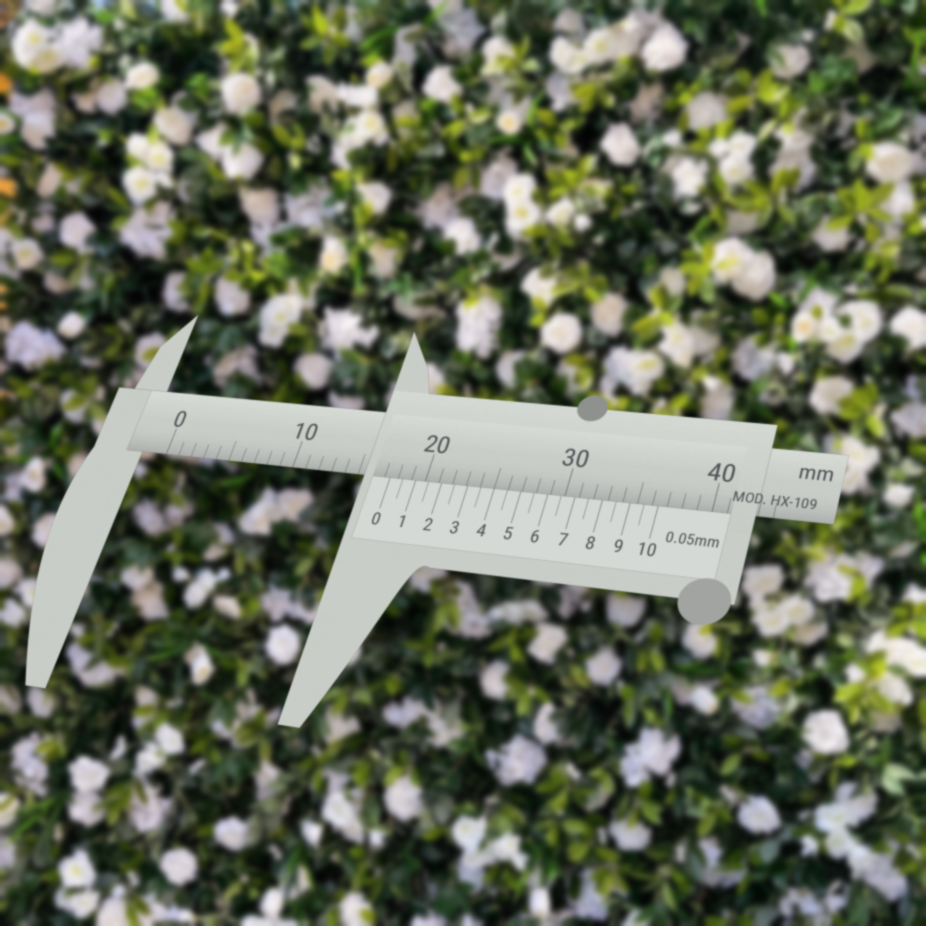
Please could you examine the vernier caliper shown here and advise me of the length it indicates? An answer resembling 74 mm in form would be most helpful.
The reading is 17.4 mm
